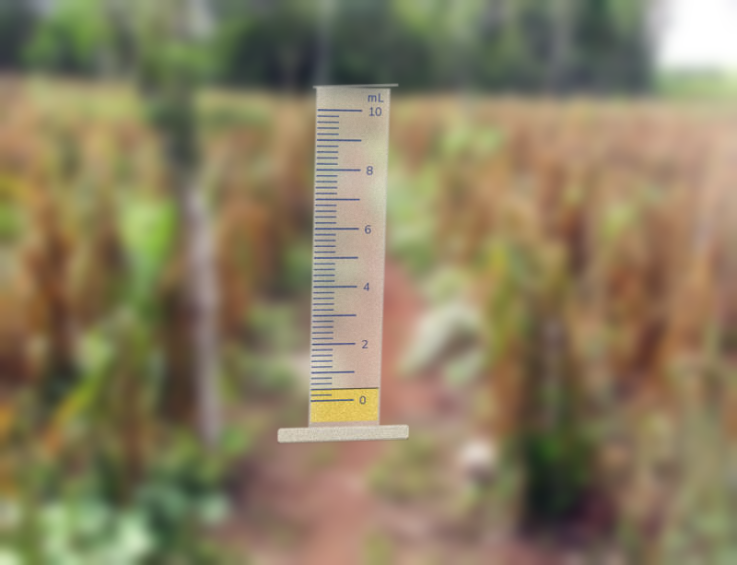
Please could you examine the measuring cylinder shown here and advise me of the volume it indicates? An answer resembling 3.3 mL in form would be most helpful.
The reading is 0.4 mL
